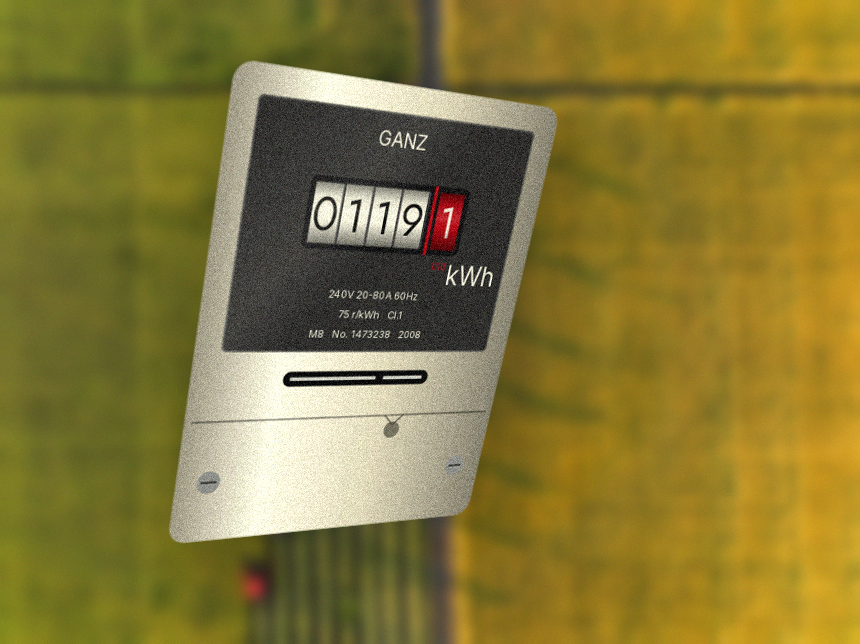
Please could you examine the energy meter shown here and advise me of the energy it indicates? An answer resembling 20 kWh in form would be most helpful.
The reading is 119.1 kWh
